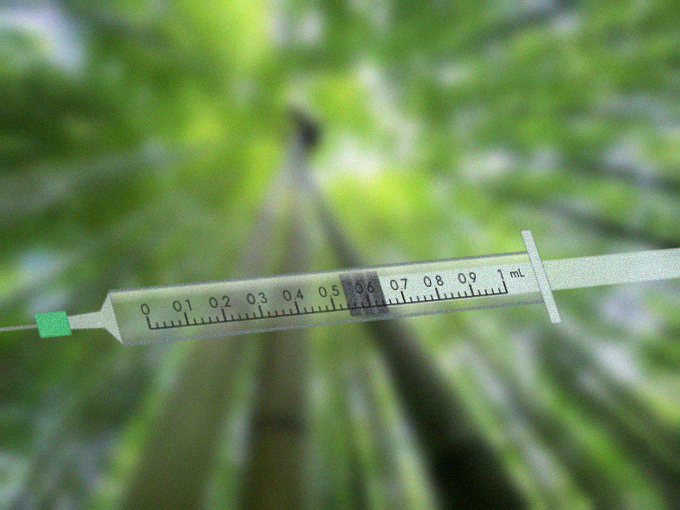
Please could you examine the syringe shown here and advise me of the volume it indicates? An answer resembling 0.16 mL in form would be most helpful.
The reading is 0.54 mL
